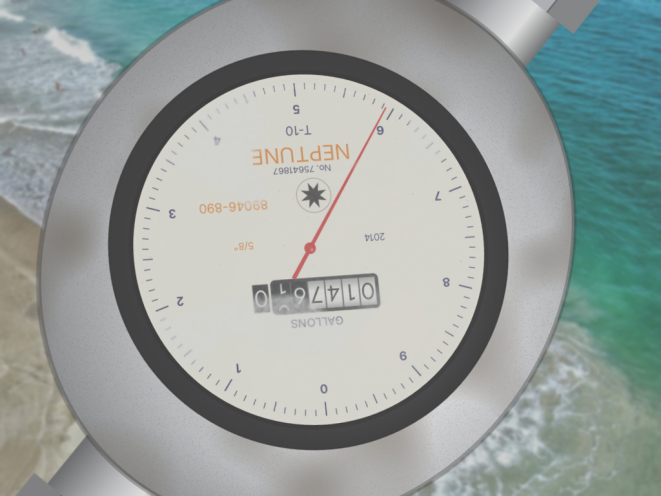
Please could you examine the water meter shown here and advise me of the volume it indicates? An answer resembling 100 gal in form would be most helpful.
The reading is 147605.9 gal
